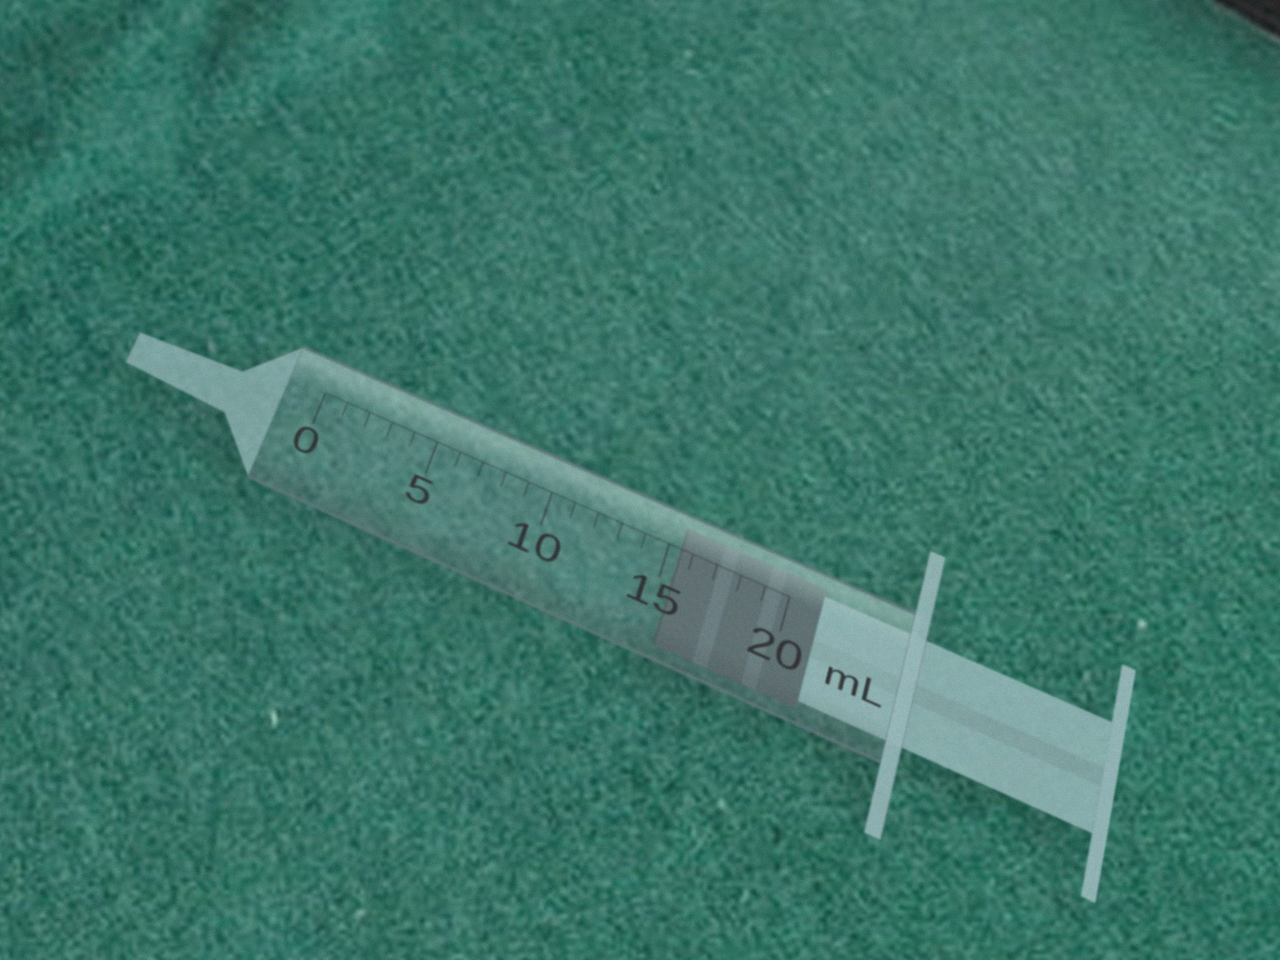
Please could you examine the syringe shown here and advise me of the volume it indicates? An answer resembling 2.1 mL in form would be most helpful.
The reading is 15.5 mL
